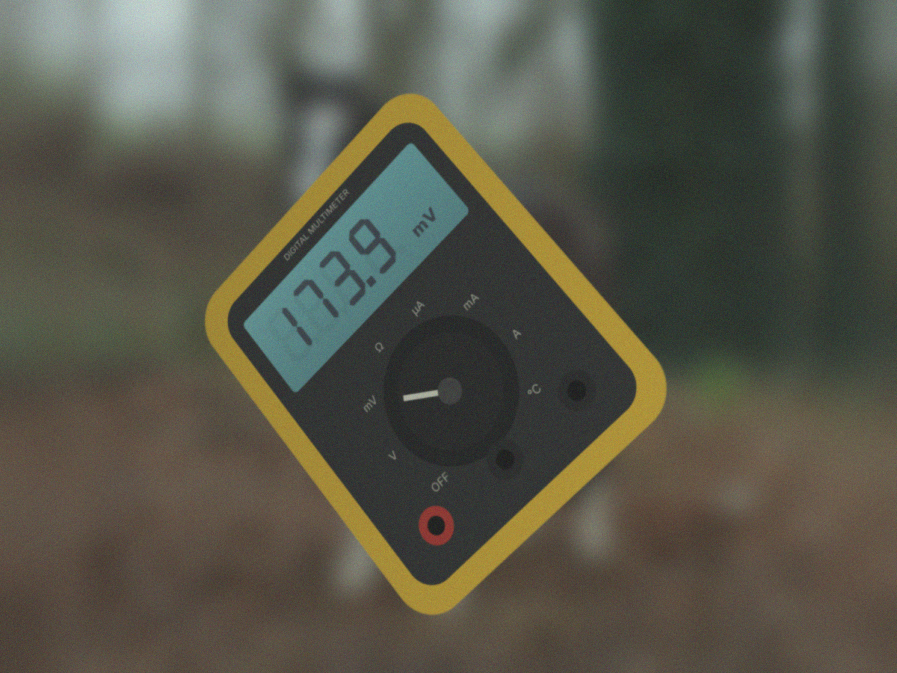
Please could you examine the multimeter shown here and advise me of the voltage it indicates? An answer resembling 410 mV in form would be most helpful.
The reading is 173.9 mV
